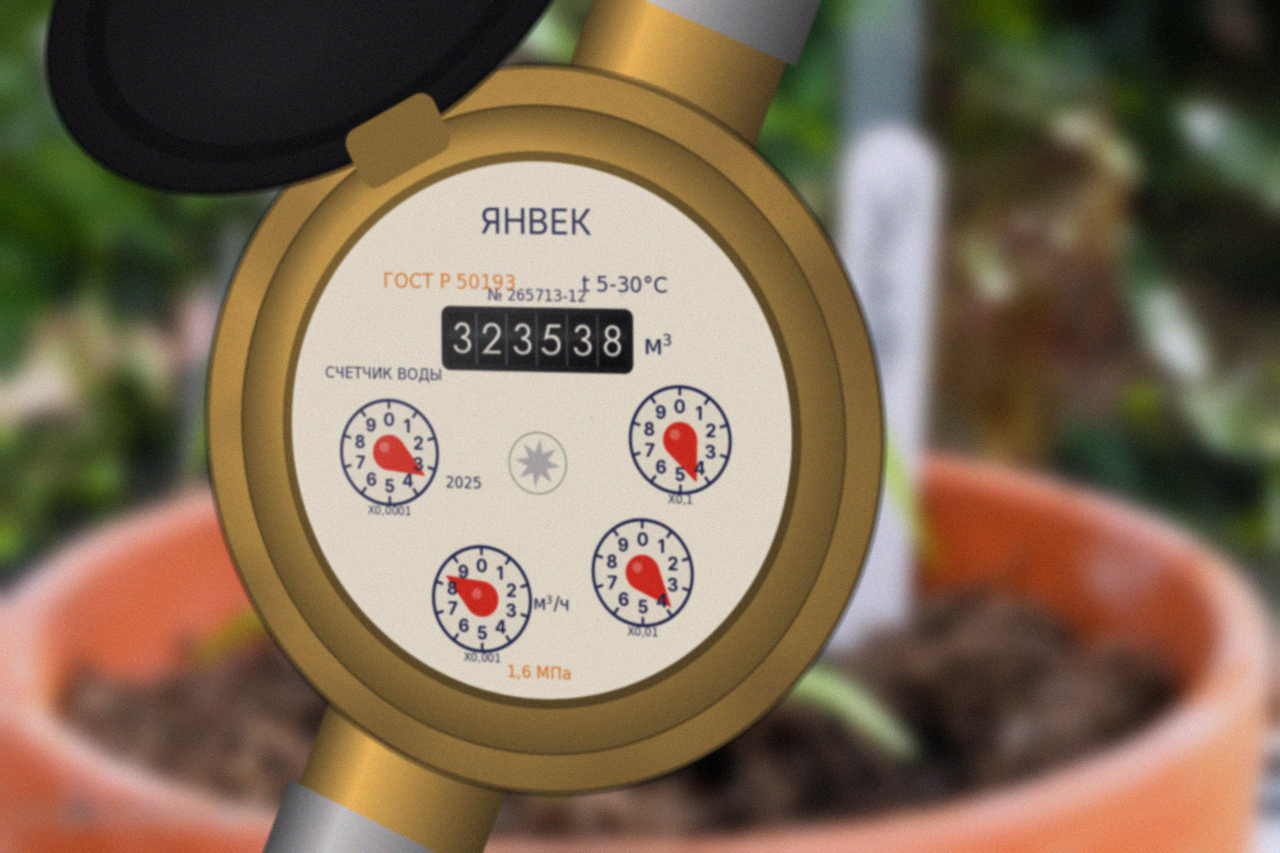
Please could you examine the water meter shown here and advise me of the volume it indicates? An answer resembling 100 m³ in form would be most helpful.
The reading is 323538.4383 m³
